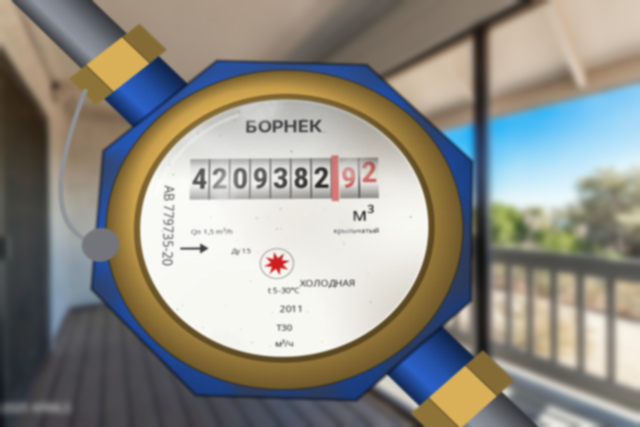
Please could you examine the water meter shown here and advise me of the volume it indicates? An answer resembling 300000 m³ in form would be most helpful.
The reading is 4209382.92 m³
